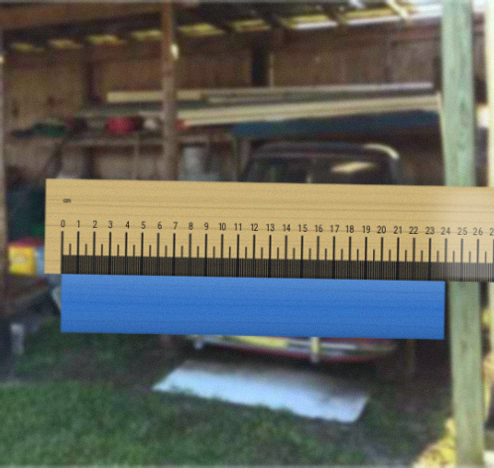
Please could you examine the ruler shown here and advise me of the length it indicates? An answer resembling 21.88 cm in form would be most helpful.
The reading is 24 cm
